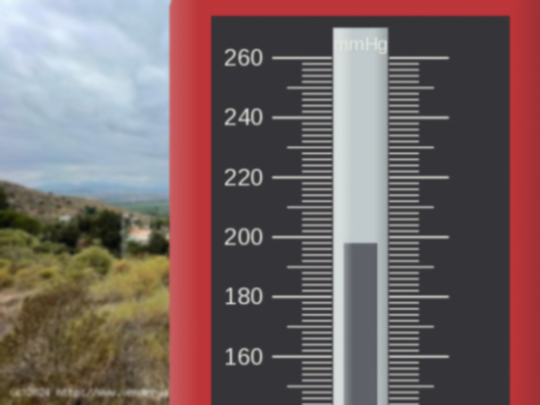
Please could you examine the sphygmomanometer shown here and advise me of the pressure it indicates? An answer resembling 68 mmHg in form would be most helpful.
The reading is 198 mmHg
